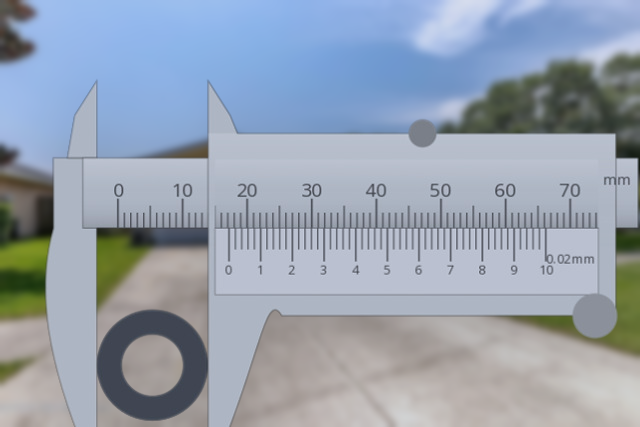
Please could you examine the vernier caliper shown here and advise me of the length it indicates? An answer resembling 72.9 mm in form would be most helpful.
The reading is 17.2 mm
